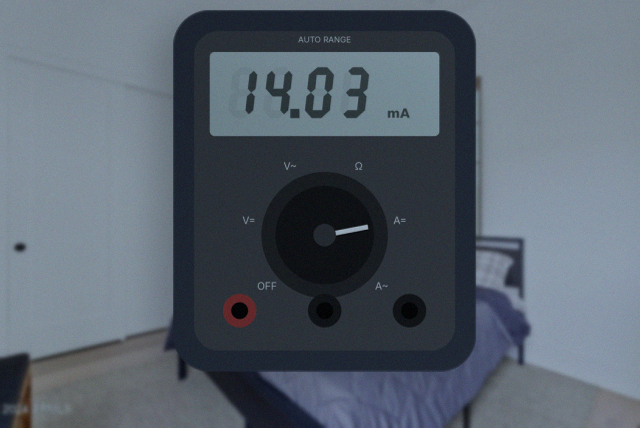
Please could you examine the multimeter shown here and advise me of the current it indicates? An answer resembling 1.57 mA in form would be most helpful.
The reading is 14.03 mA
